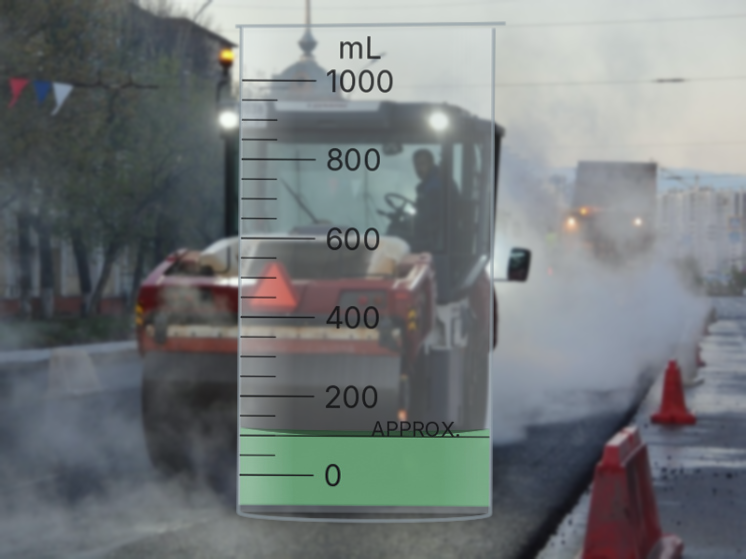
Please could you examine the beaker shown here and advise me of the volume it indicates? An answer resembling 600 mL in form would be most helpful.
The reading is 100 mL
